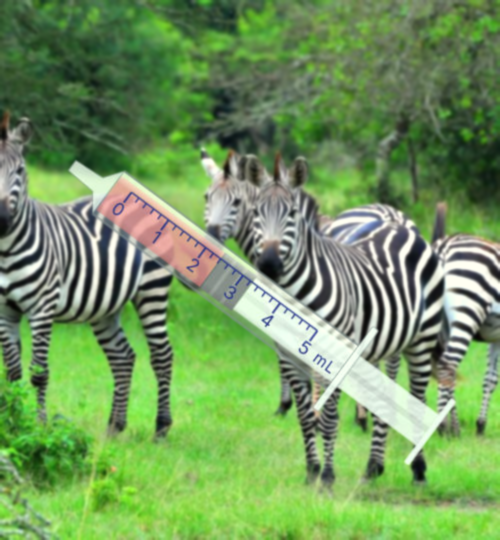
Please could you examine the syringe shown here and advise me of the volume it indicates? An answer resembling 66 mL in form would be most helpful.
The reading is 2.4 mL
